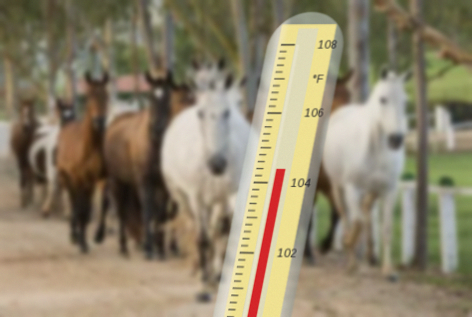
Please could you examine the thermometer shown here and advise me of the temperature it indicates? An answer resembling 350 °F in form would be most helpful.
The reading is 104.4 °F
